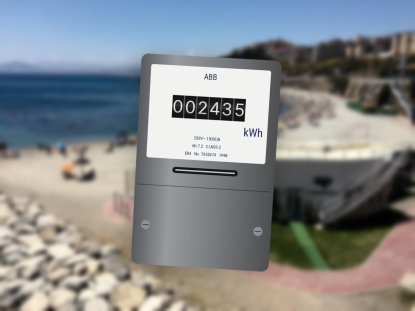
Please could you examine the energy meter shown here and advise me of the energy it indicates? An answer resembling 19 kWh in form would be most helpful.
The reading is 2435 kWh
